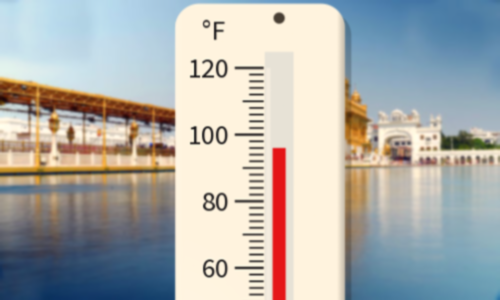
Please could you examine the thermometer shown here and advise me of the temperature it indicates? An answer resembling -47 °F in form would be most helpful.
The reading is 96 °F
